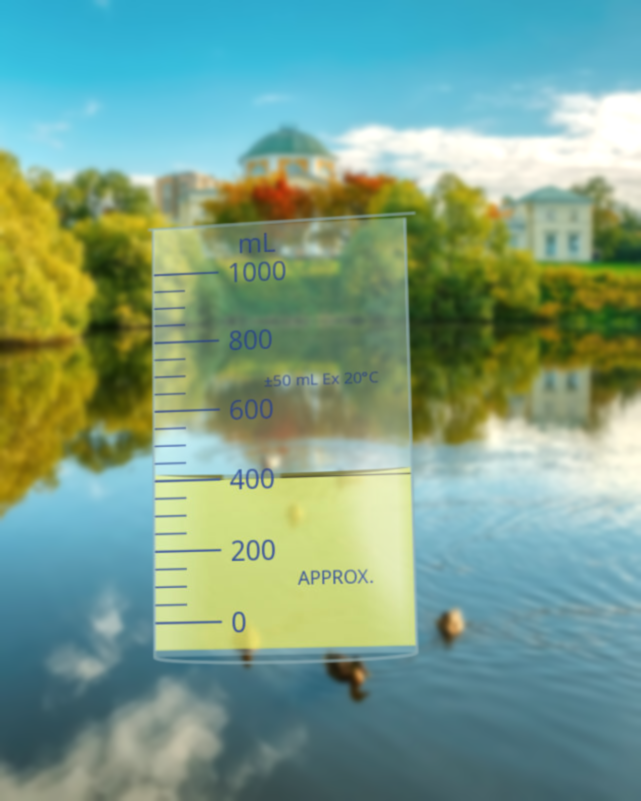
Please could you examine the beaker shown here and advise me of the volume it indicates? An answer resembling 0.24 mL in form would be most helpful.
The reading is 400 mL
